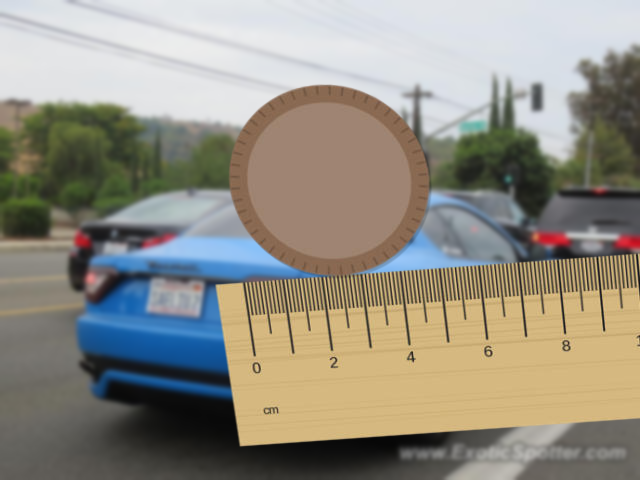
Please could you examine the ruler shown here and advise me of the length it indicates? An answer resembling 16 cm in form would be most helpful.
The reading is 5 cm
